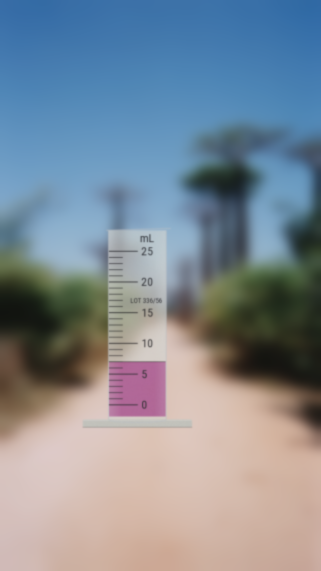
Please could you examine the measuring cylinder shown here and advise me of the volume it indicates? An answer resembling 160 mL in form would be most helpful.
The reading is 7 mL
